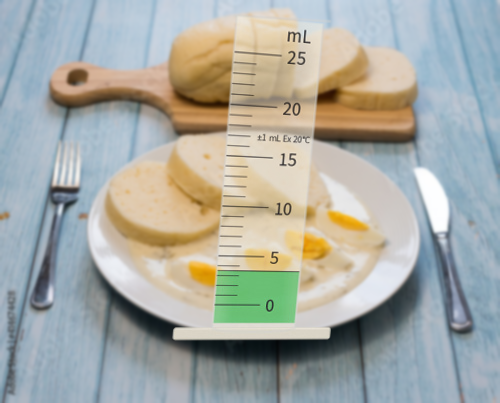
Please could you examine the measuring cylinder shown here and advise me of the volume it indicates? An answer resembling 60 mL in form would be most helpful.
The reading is 3.5 mL
